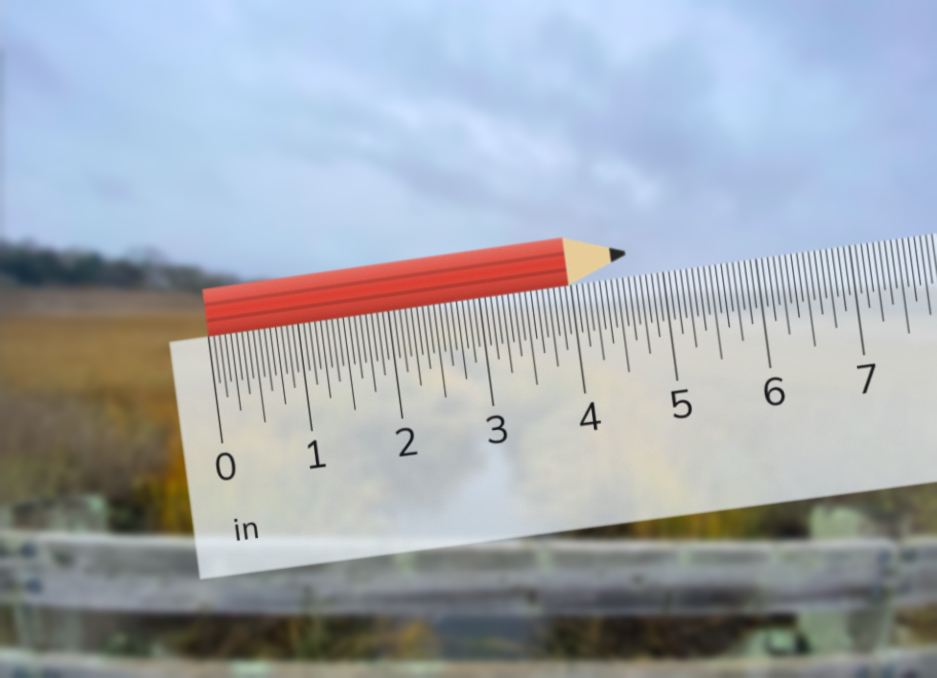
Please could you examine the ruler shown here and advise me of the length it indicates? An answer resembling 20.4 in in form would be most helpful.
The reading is 4.625 in
